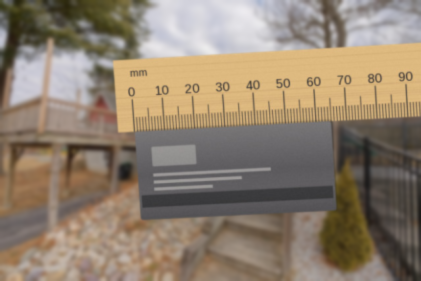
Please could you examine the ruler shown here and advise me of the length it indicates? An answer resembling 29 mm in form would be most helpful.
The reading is 65 mm
